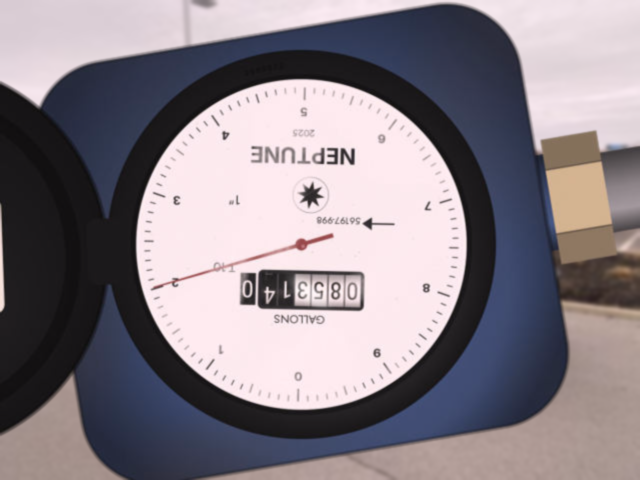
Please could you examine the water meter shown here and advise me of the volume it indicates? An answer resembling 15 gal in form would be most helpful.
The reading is 853142.0 gal
